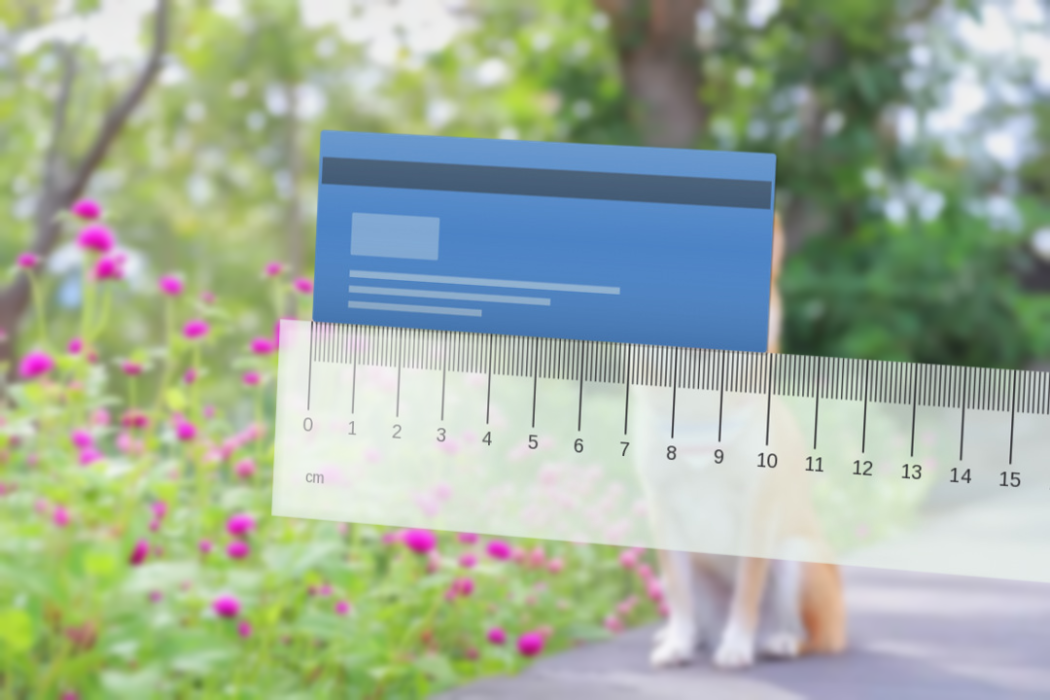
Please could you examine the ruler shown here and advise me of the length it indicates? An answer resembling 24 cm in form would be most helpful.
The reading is 9.9 cm
